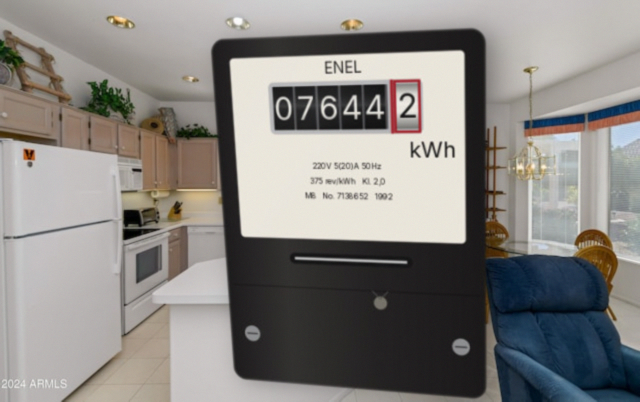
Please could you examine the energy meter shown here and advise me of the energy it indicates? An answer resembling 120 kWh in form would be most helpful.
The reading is 7644.2 kWh
